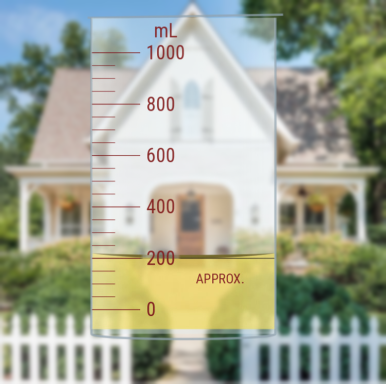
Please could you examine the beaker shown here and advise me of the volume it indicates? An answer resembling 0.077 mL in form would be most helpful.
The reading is 200 mL
